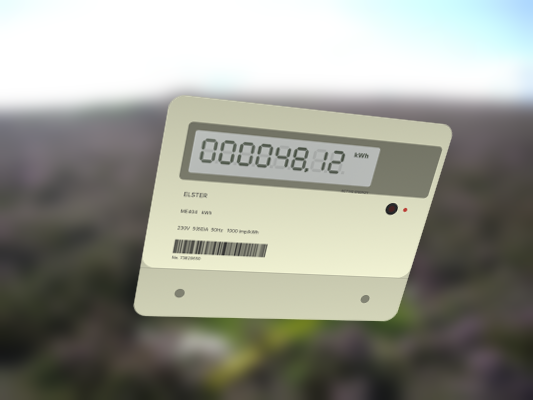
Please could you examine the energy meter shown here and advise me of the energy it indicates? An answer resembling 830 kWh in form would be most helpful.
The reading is 48.12 kWh
